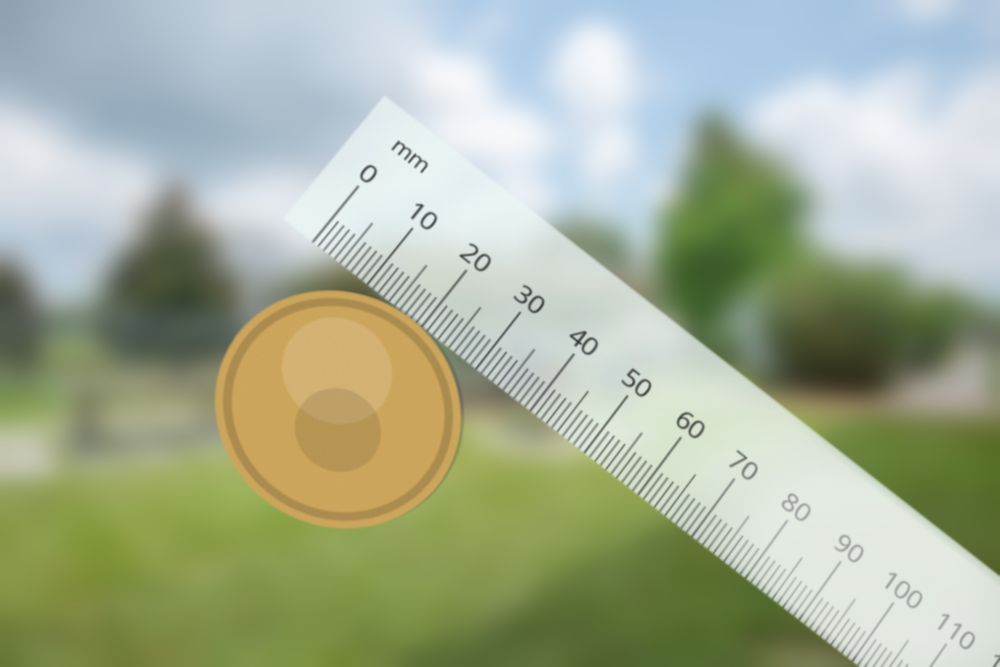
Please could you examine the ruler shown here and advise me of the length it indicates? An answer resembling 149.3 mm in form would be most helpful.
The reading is 36 mm
